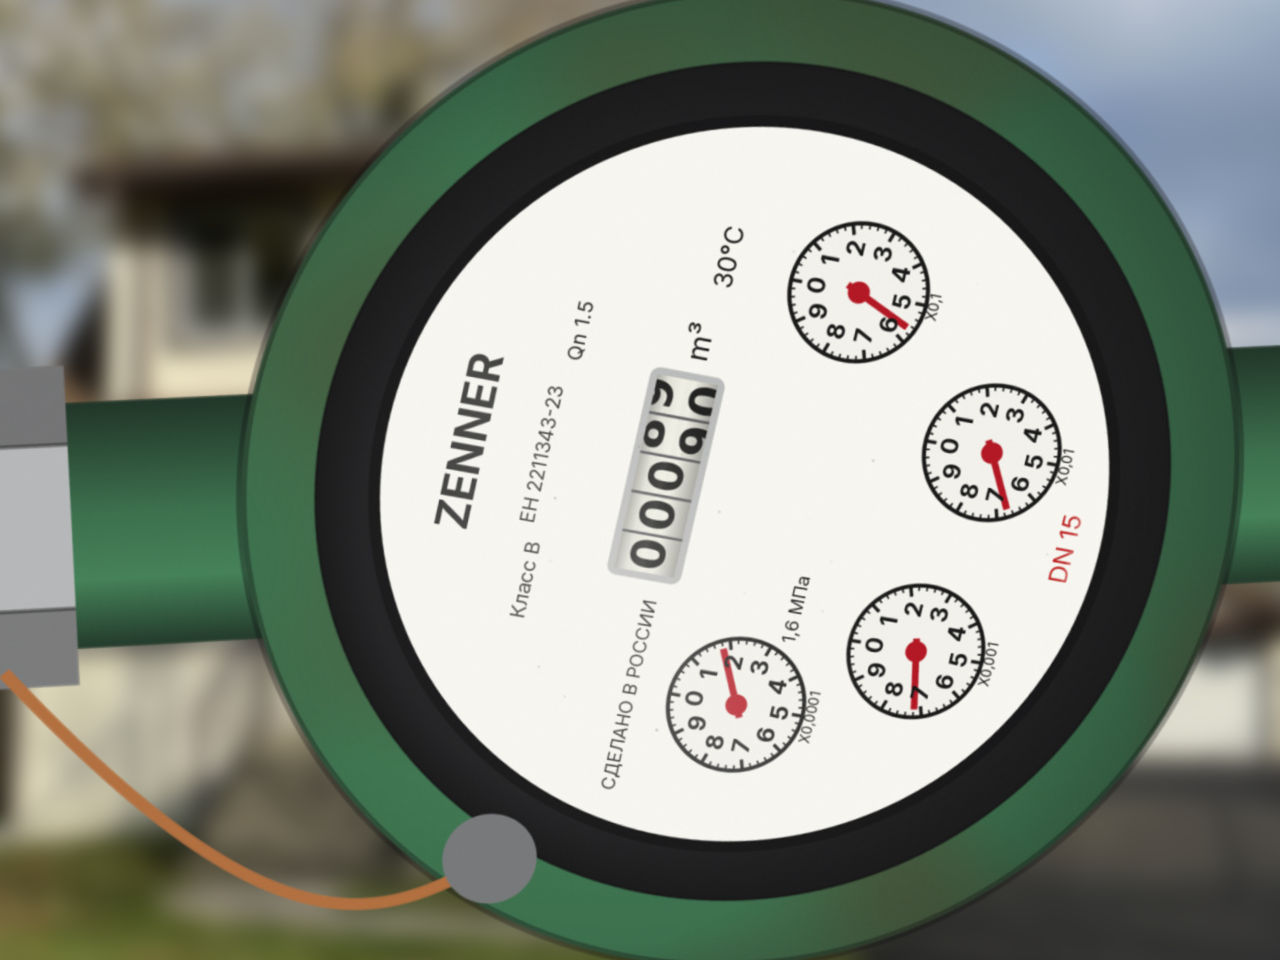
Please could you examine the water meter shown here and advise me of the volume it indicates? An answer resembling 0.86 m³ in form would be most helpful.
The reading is 89.5671 m³
